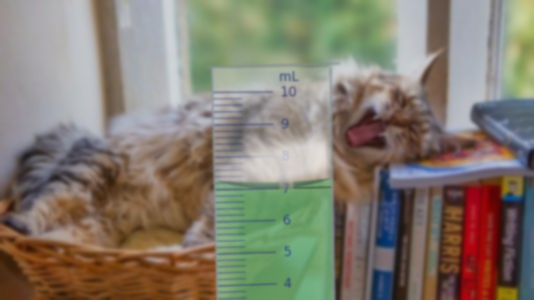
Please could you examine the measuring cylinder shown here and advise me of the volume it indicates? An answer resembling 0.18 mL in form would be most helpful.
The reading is 7 mL
